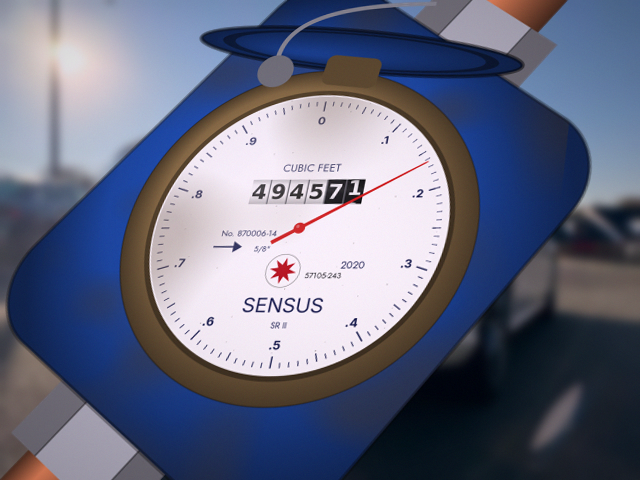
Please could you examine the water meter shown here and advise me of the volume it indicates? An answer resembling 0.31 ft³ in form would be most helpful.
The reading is 494571.16 ft³
